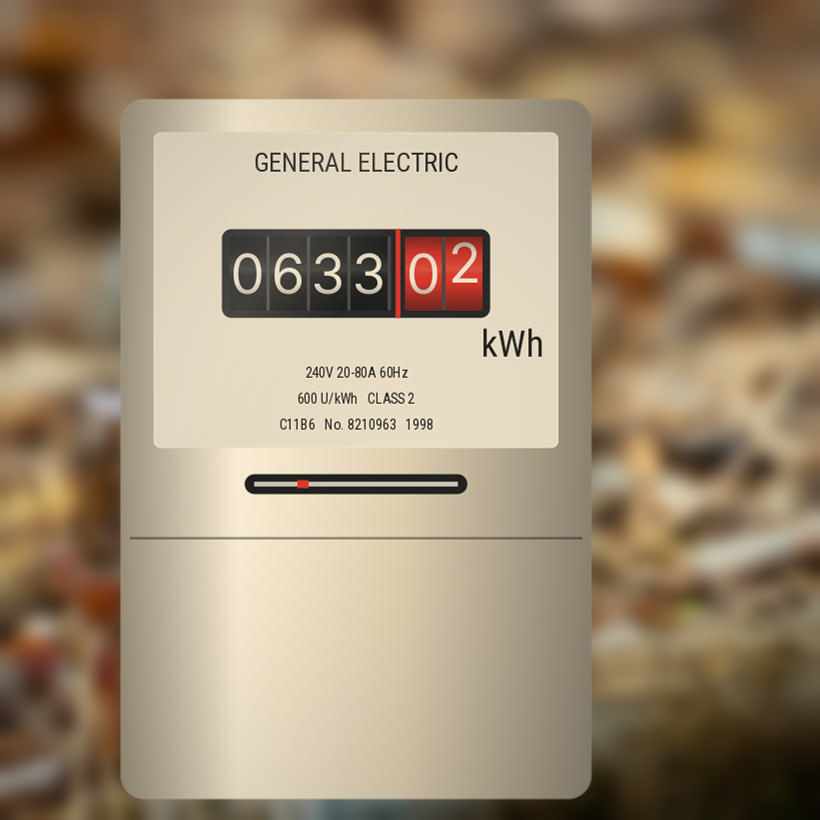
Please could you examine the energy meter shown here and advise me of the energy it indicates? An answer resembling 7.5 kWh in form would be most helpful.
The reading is 633.02 kWh
